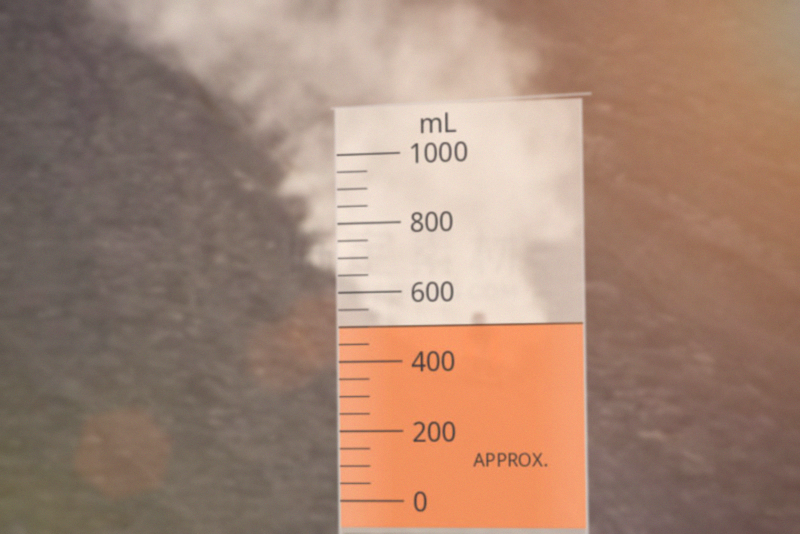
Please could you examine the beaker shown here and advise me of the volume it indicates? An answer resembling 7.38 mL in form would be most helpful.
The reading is 500 mL
